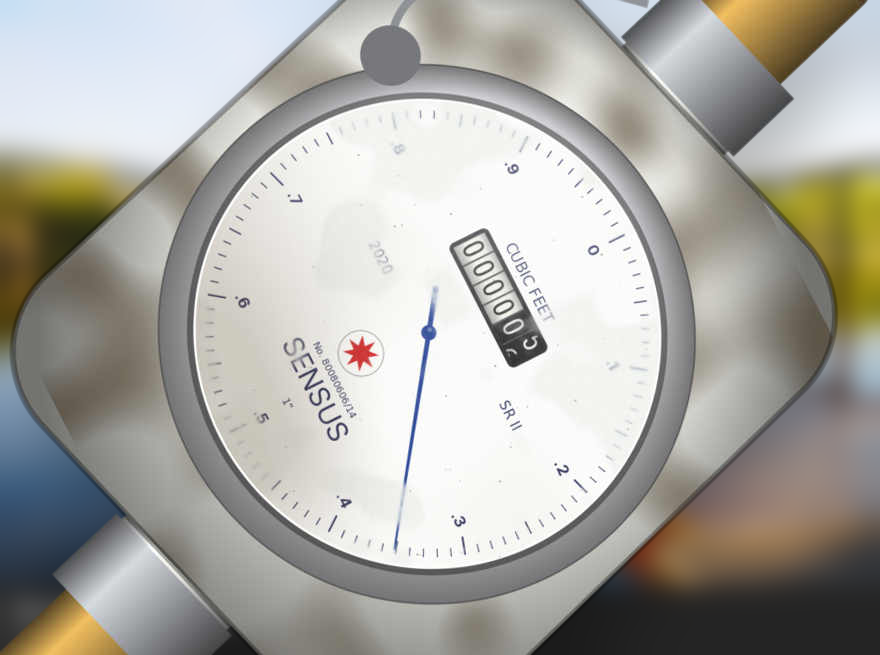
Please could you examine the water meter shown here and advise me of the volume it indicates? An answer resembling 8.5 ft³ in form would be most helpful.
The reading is 5.35 ft³
